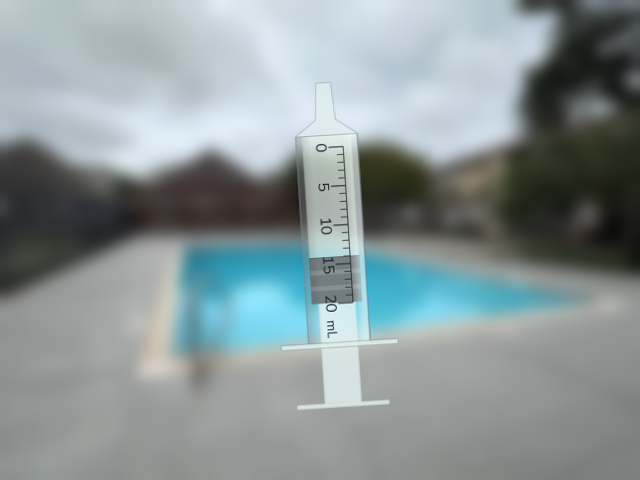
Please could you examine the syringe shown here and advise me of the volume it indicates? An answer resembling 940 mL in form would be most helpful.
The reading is 14 mL
